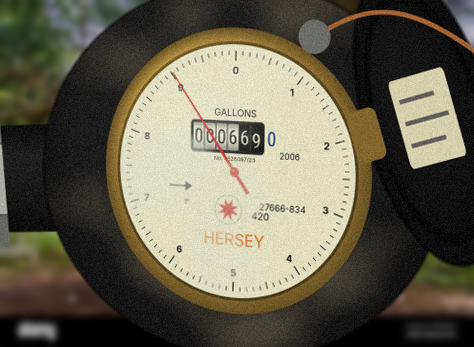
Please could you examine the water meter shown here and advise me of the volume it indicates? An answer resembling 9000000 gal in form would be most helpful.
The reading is 6689.0 gal
